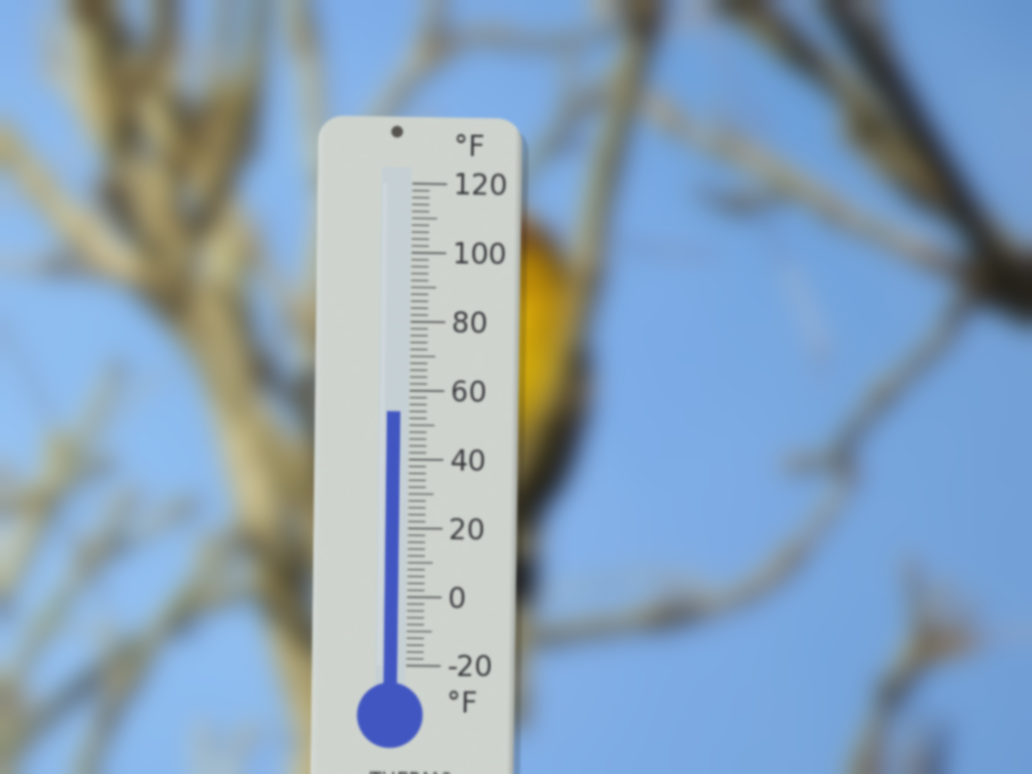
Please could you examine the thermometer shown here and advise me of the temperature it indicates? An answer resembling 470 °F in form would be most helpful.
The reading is 54 °F
